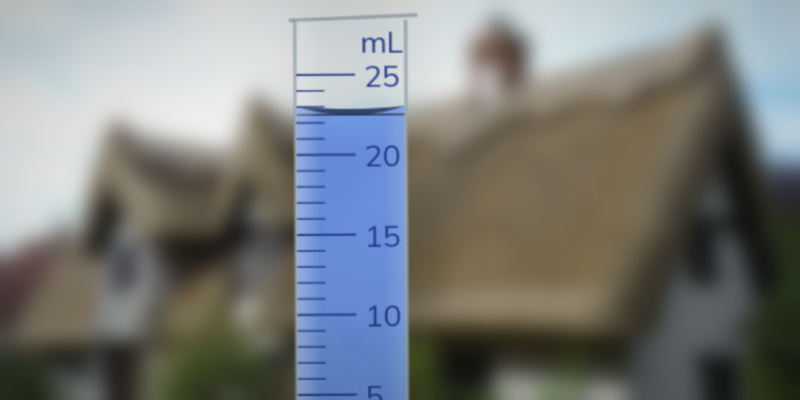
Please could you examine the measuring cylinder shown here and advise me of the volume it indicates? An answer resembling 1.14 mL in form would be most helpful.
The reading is 22.5 mL
